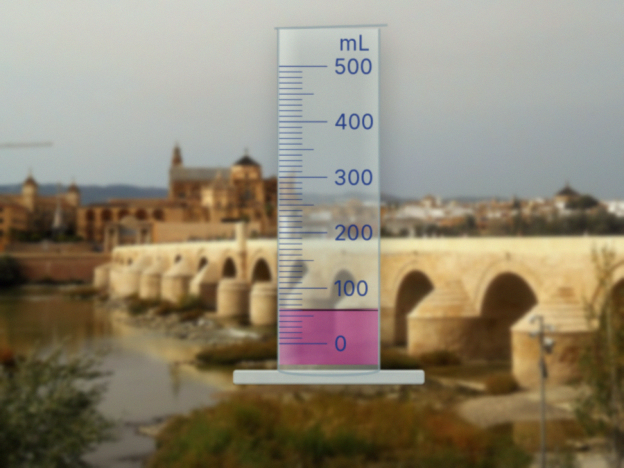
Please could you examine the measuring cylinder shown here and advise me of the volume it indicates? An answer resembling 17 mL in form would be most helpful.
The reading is 60 mL
